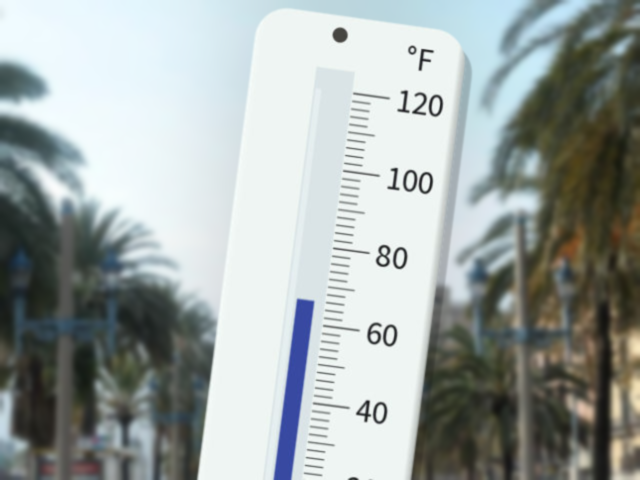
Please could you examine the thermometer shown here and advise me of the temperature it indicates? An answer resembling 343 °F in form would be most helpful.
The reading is 66 °F
